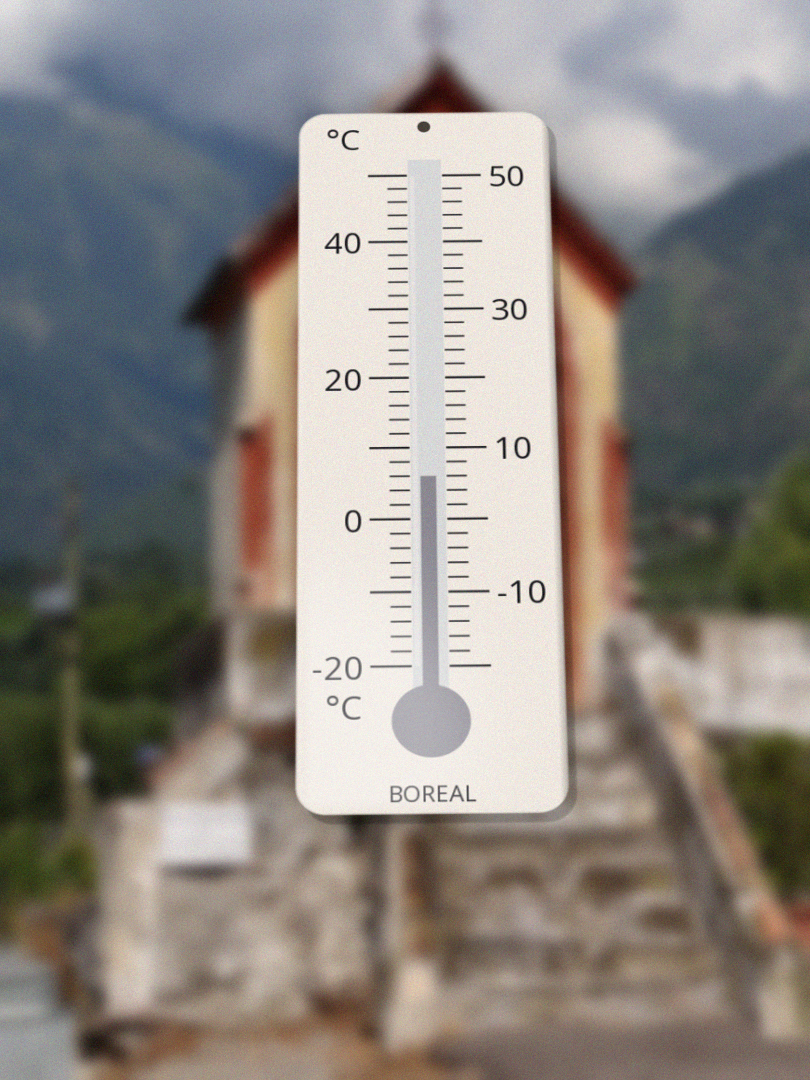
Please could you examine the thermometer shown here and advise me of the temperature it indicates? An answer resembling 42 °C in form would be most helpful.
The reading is 6 °C
